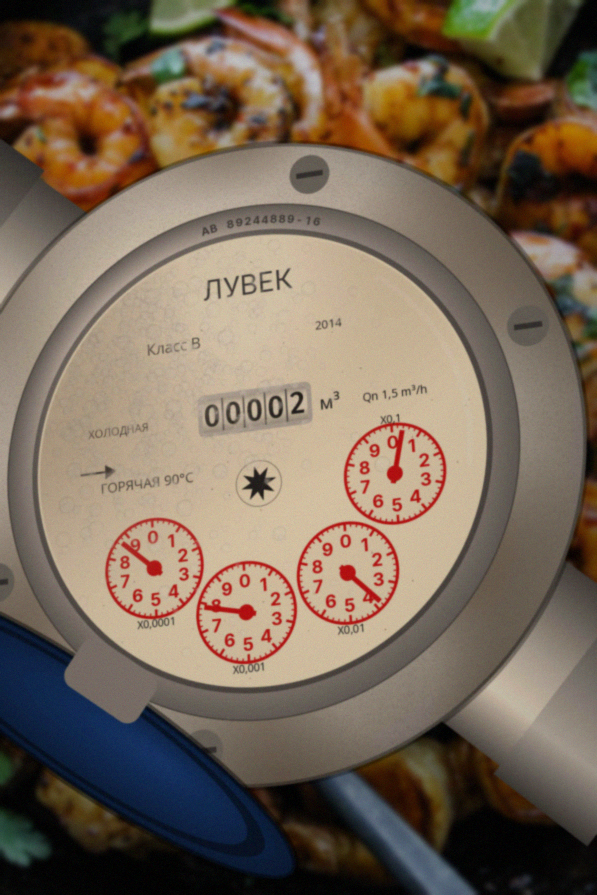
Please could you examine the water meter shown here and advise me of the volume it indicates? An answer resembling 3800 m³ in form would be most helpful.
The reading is 2.0378 m³
